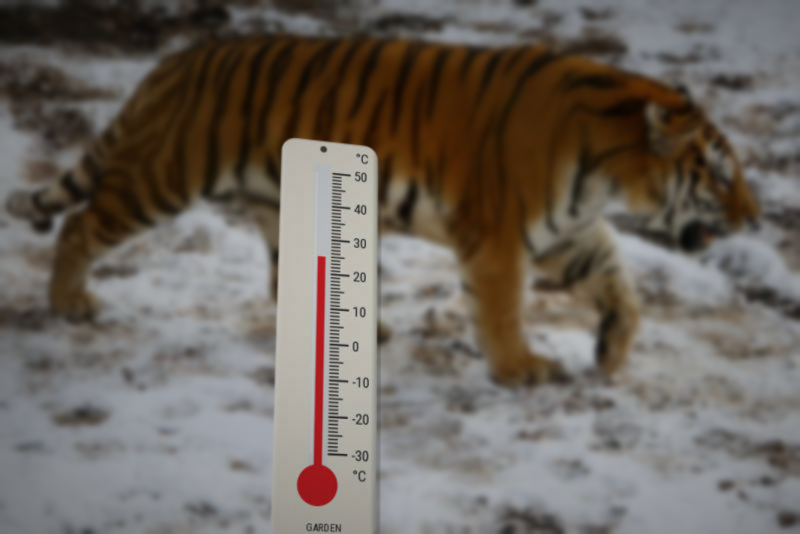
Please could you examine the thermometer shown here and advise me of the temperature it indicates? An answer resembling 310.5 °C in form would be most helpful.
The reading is 25 °C
